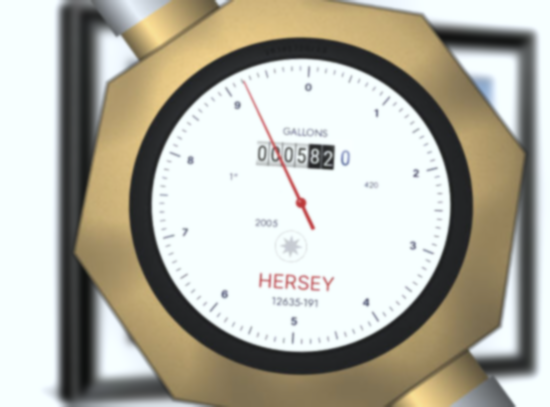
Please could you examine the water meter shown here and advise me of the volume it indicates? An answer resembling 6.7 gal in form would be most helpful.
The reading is 5819.2 gal
